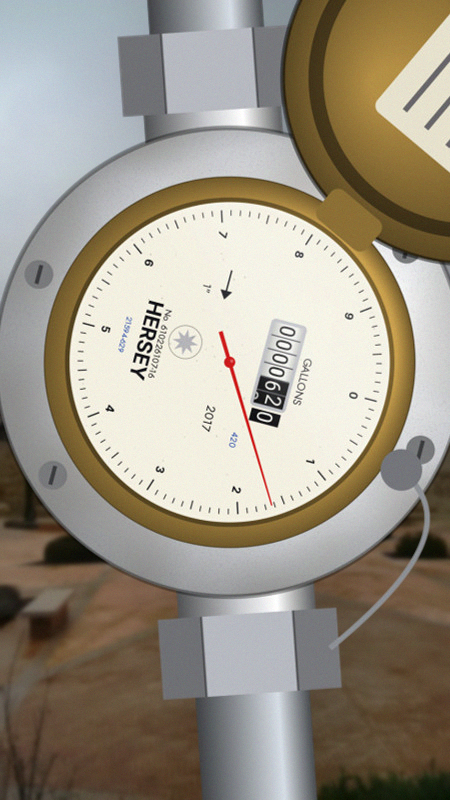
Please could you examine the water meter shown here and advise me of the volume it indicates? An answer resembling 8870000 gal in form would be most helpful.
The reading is 621.6 gal
